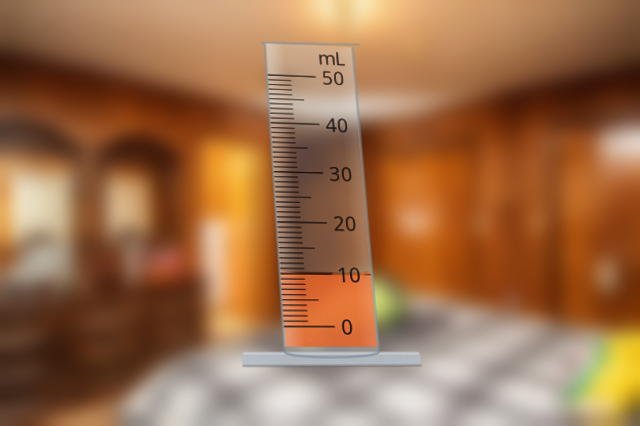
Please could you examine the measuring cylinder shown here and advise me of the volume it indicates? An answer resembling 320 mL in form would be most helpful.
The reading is 10 mL
